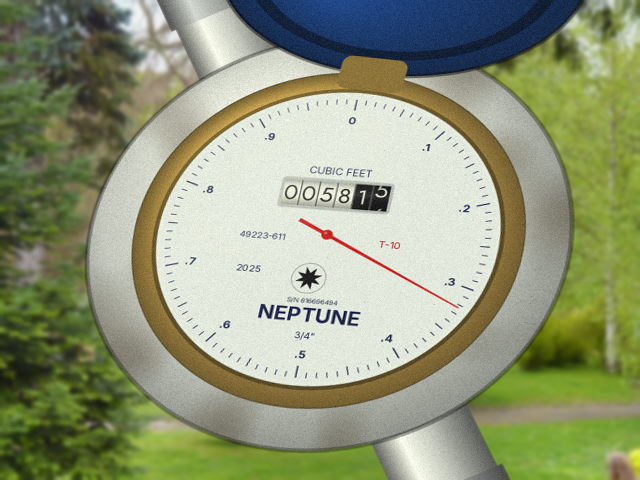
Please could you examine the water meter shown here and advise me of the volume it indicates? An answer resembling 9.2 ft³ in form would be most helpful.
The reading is 5815.32 ft³
